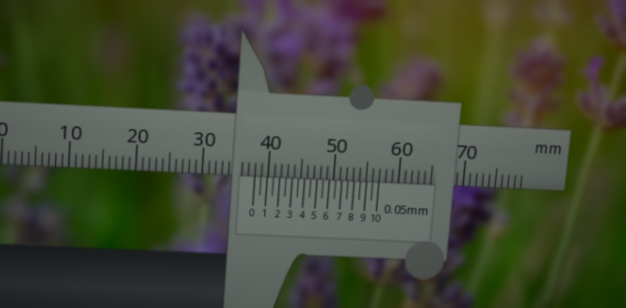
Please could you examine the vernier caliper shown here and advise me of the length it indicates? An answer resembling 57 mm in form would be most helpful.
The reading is 38.0 mm
